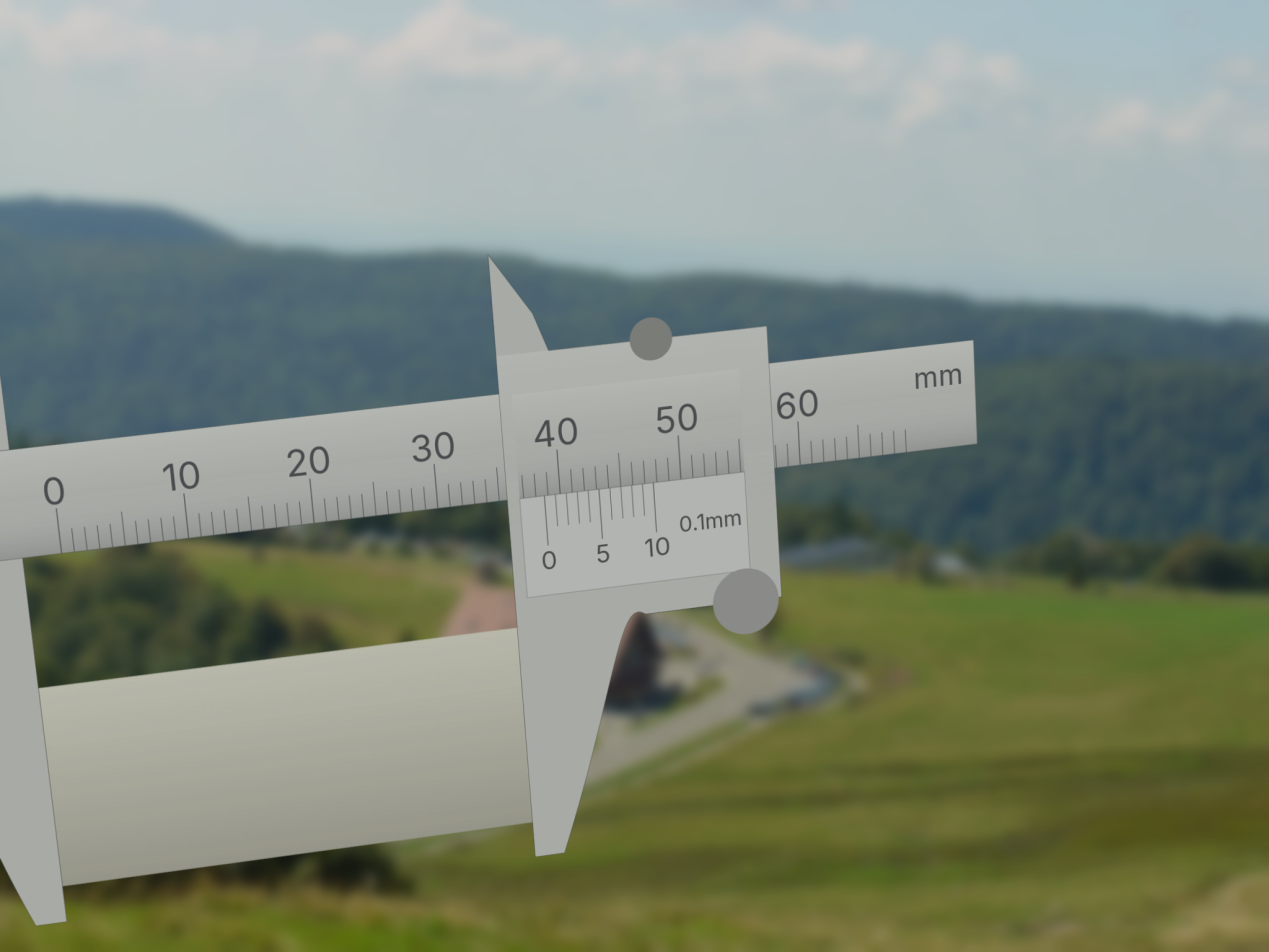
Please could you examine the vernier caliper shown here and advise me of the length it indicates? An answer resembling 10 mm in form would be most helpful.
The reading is 38.7 mm
